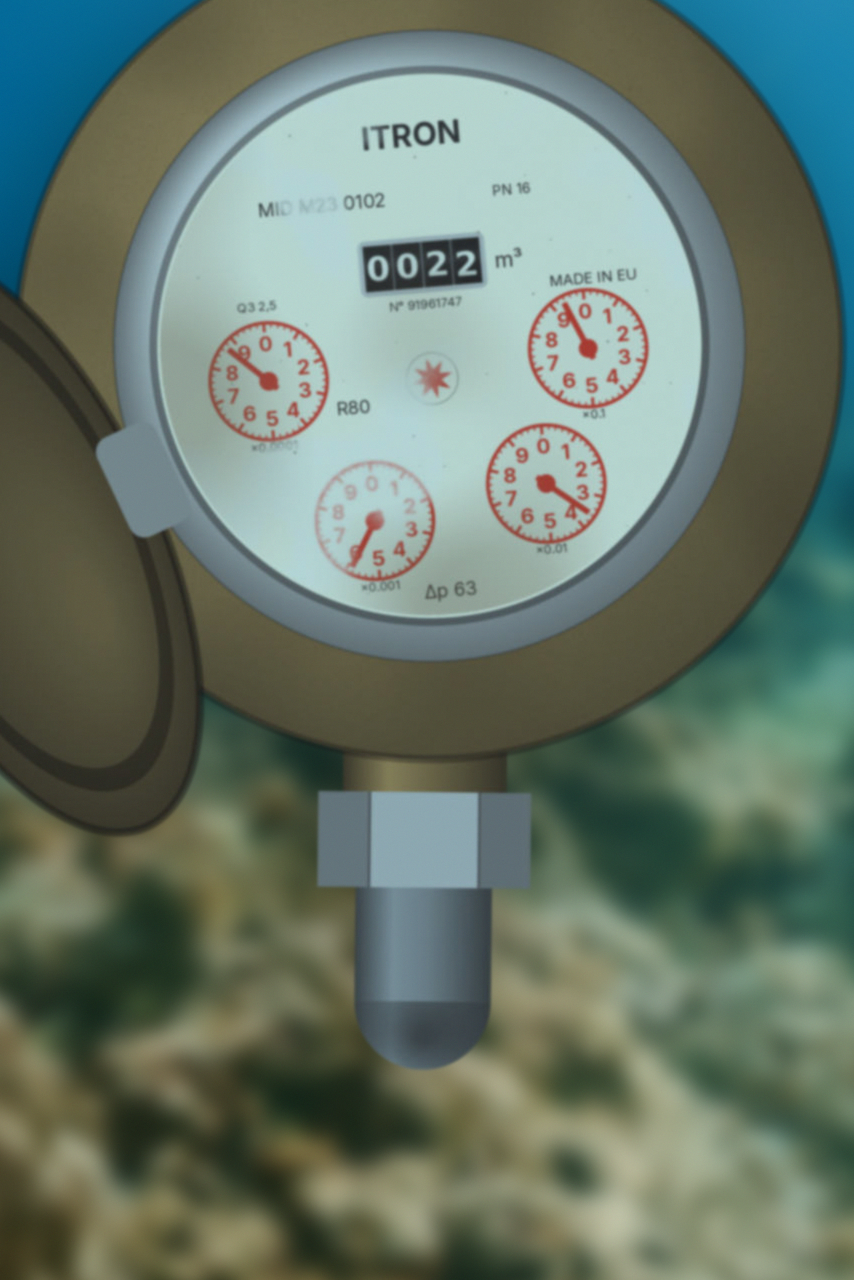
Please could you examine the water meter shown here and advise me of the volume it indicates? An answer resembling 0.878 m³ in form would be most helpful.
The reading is 21.9358 m³
